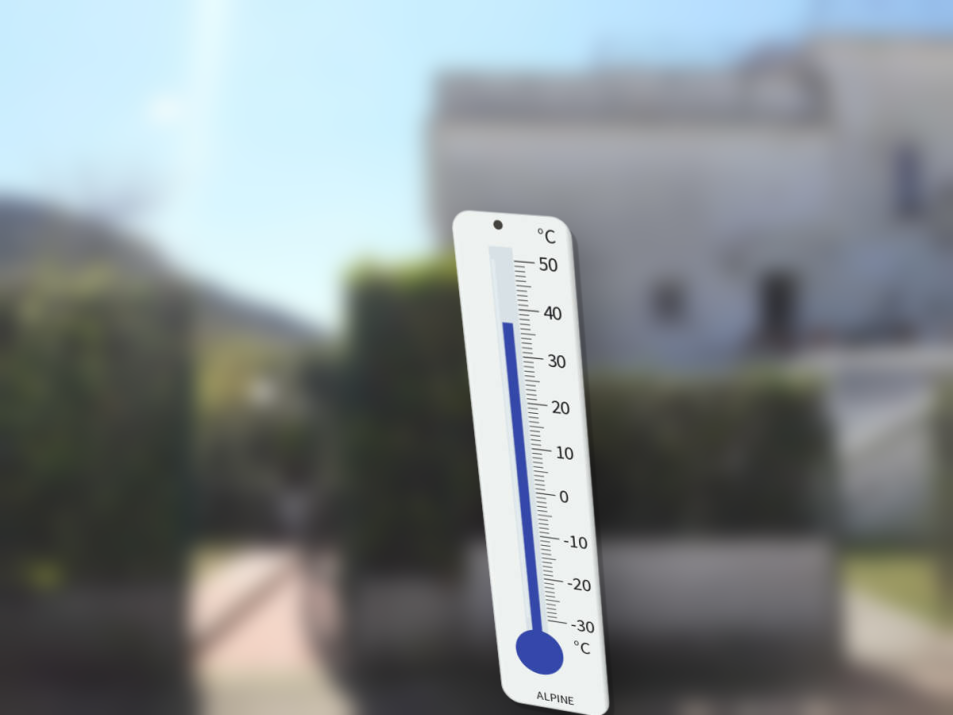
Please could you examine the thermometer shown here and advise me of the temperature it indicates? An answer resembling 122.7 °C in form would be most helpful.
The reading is 37 °C
